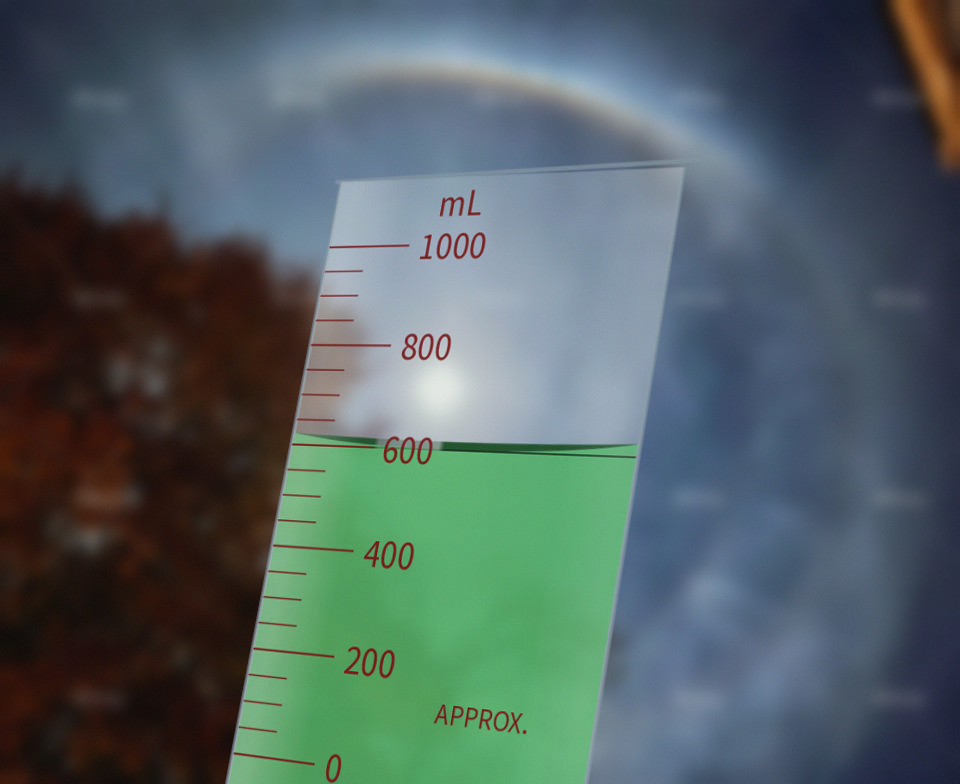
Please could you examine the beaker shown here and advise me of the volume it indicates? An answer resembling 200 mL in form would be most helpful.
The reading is 600 mL
